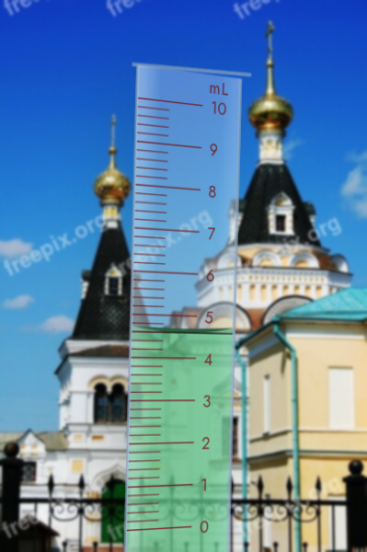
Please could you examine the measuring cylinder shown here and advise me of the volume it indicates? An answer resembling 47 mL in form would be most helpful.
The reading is 4.6 mL
